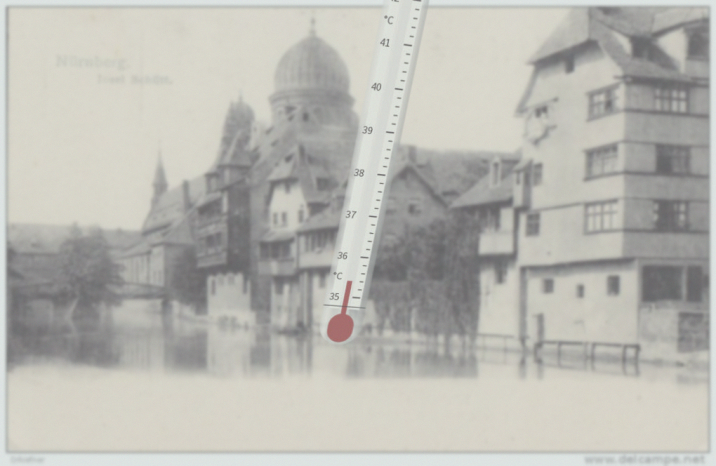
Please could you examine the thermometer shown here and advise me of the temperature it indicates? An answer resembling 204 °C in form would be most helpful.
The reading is 35.4 °C
